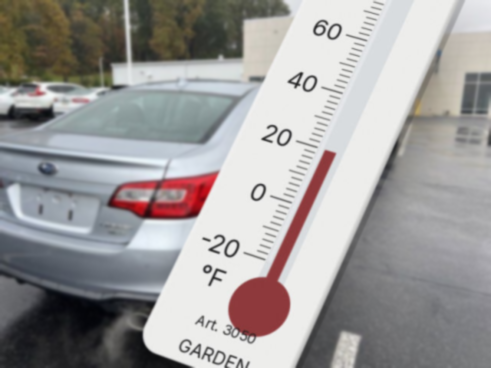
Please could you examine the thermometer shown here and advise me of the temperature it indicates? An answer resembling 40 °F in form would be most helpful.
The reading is 20 °F
